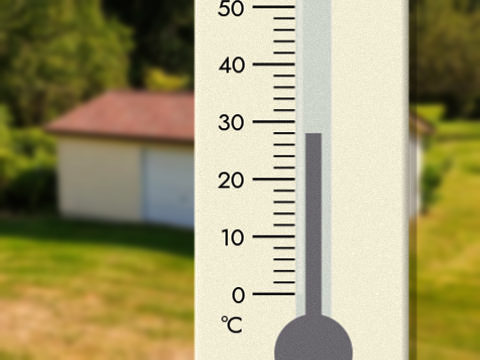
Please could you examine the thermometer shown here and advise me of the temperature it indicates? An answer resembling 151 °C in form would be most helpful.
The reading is 28 °C
